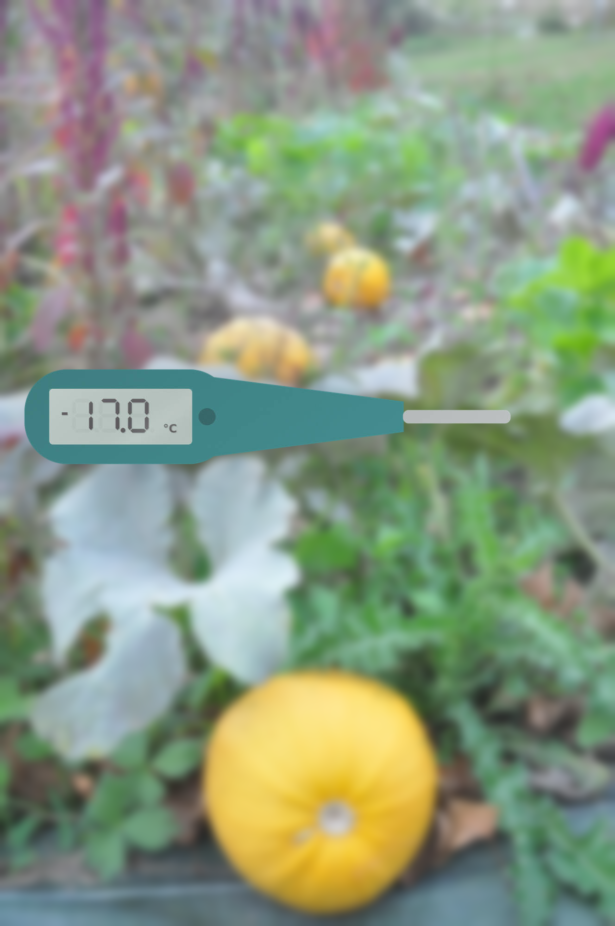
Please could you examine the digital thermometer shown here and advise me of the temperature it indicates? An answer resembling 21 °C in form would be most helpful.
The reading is -17.0 °C
